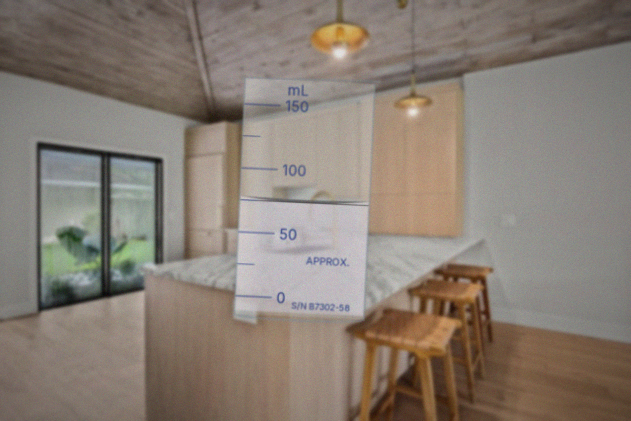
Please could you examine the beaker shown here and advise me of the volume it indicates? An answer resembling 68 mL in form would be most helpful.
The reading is 75 mL
